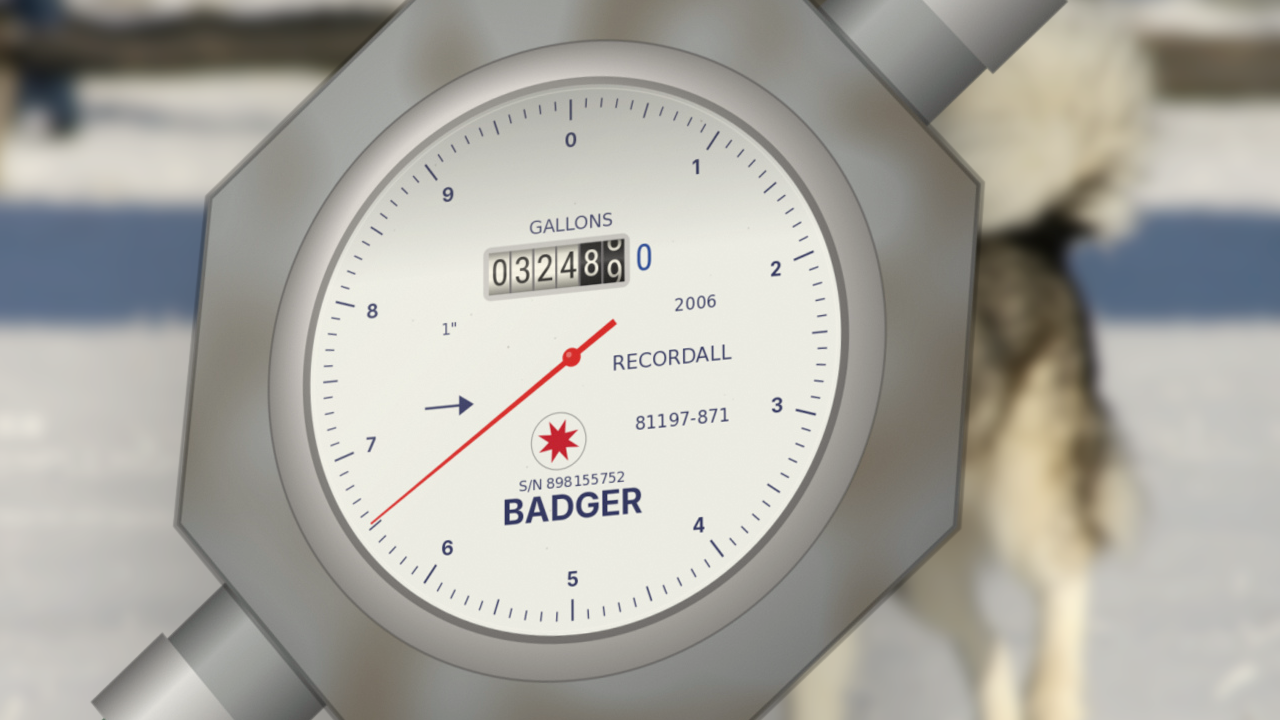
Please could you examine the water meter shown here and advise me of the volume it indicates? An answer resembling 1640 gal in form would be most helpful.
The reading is 324886.5 gal
